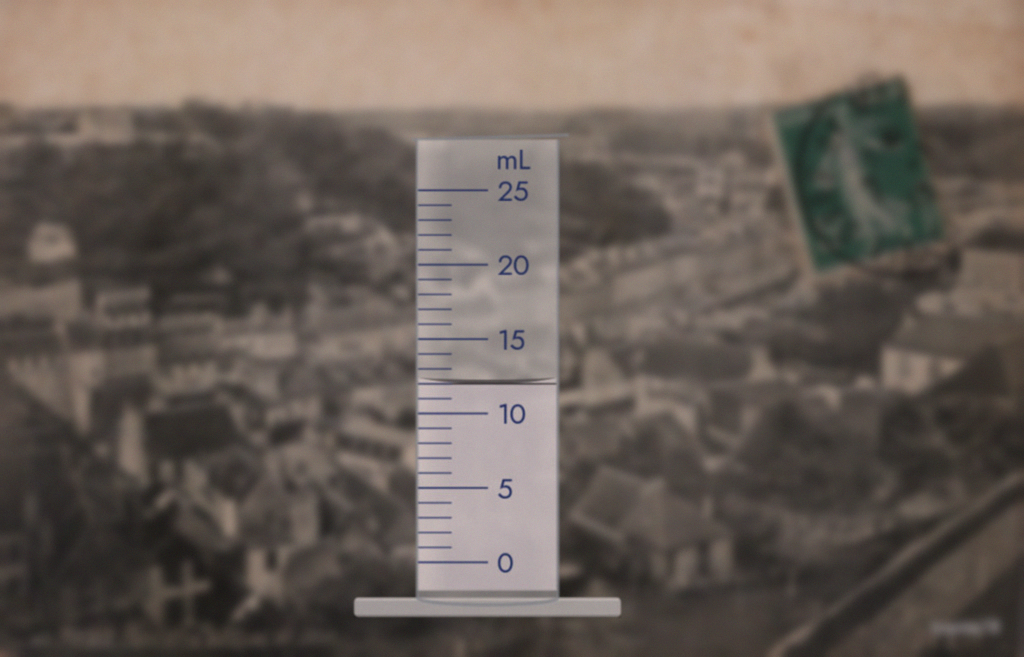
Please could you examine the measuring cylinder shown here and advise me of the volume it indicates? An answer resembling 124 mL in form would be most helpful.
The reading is 12 mL
